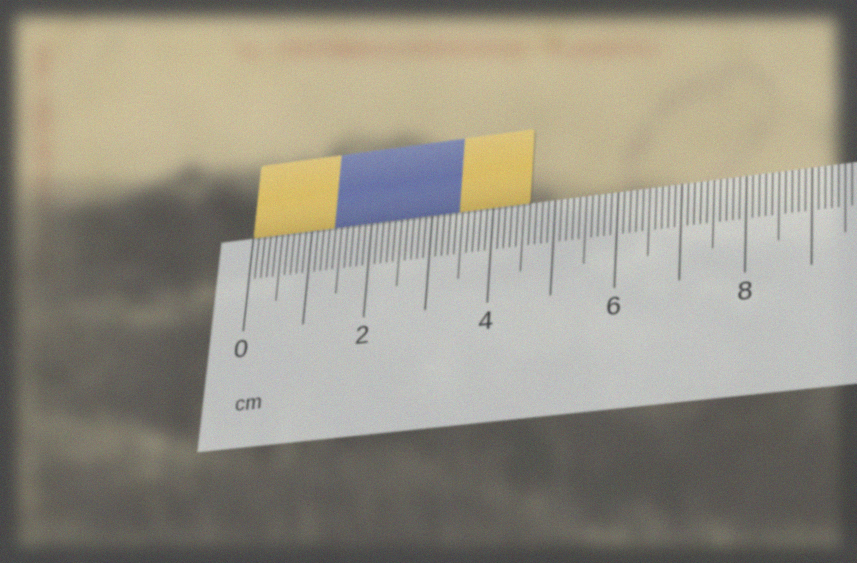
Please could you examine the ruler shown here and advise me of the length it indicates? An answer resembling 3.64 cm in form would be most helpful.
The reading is 4.6 cm
